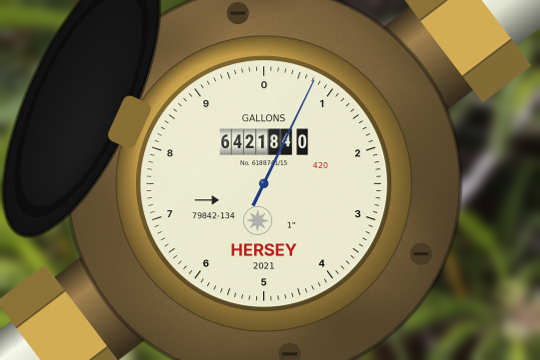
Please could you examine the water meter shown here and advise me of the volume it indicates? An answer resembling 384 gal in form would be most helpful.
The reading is 6421840.7 gal
